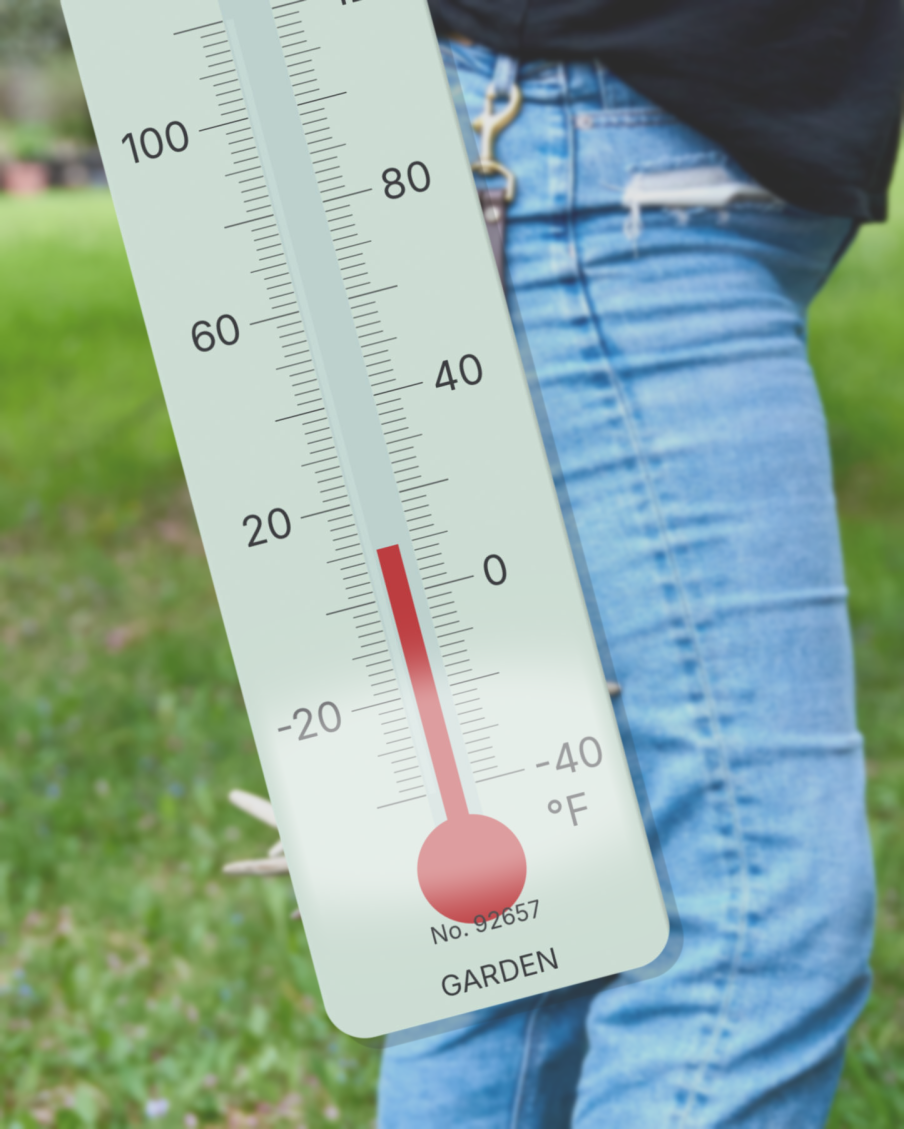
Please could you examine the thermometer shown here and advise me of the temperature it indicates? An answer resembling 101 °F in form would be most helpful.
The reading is 10 °F
